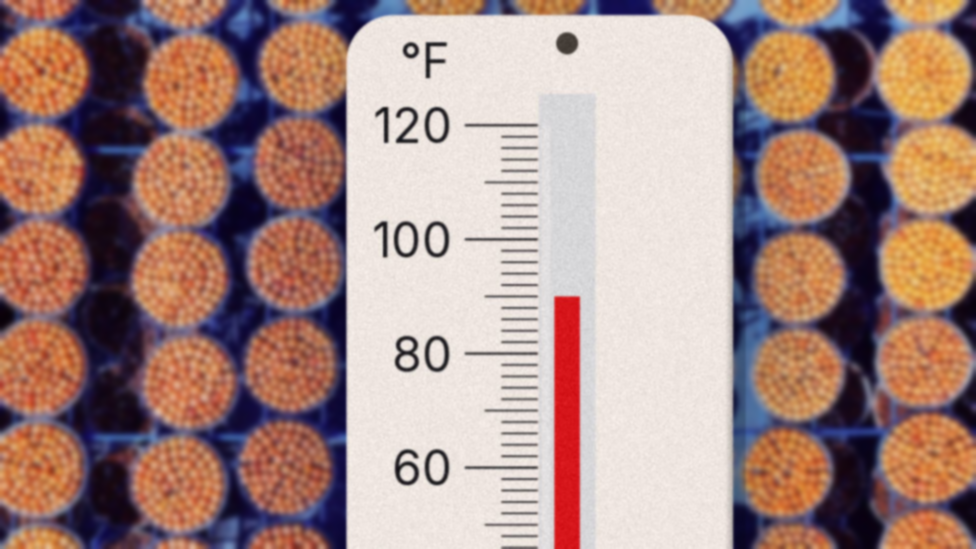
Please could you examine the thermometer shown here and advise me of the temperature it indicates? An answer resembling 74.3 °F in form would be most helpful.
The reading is 90 °F
